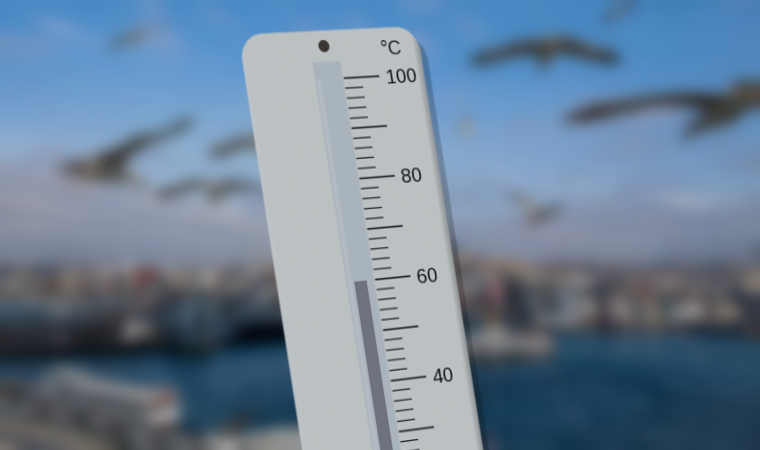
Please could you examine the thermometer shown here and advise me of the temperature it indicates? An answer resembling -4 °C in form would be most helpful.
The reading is 60 °C
